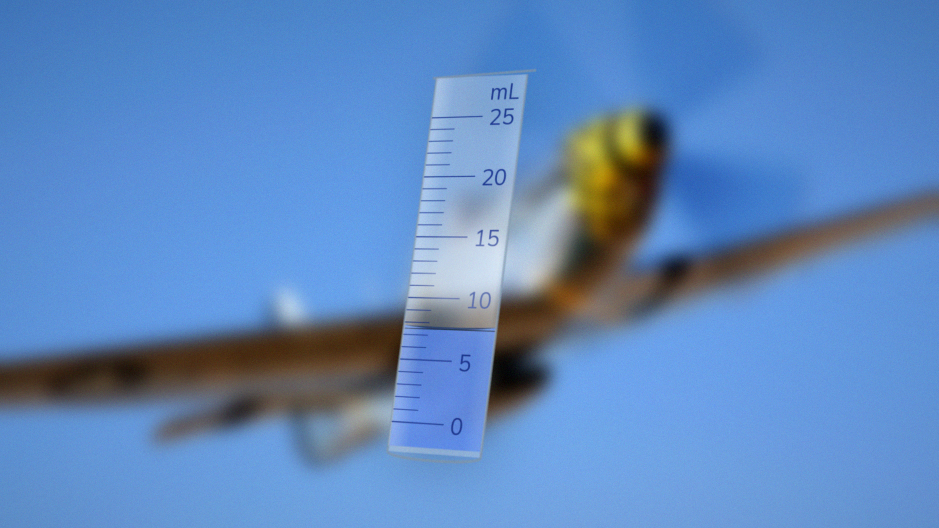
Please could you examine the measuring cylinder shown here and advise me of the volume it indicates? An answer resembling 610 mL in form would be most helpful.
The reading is 7.5 mL
